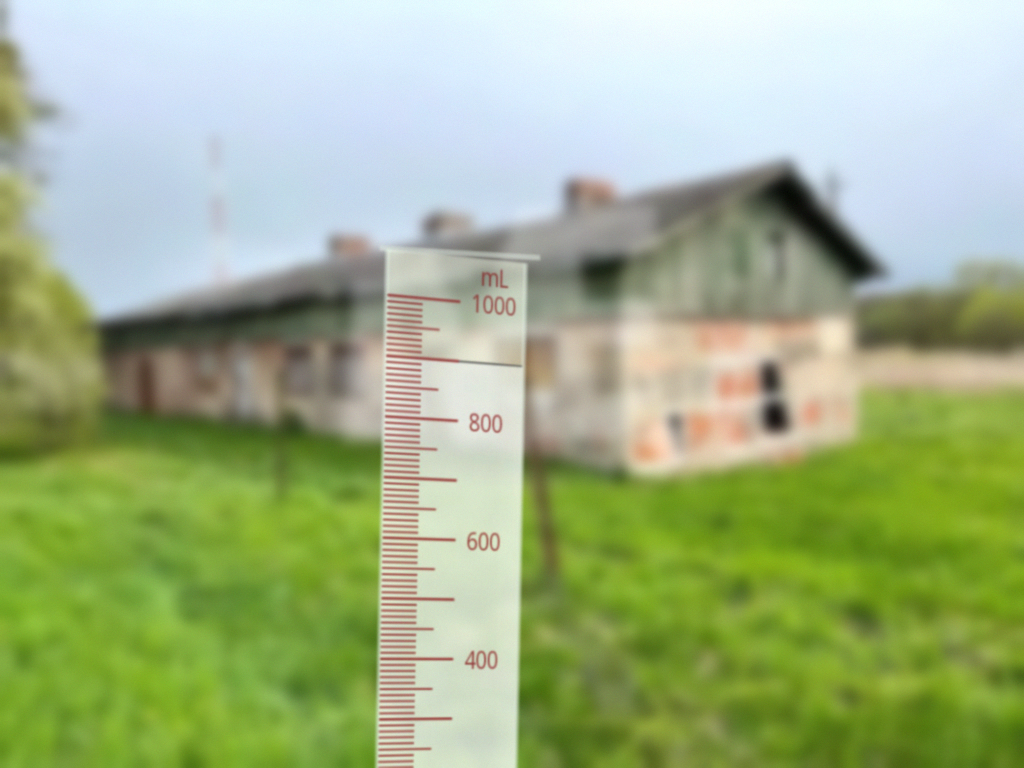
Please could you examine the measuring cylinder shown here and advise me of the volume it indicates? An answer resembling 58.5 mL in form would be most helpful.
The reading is 900 mL
